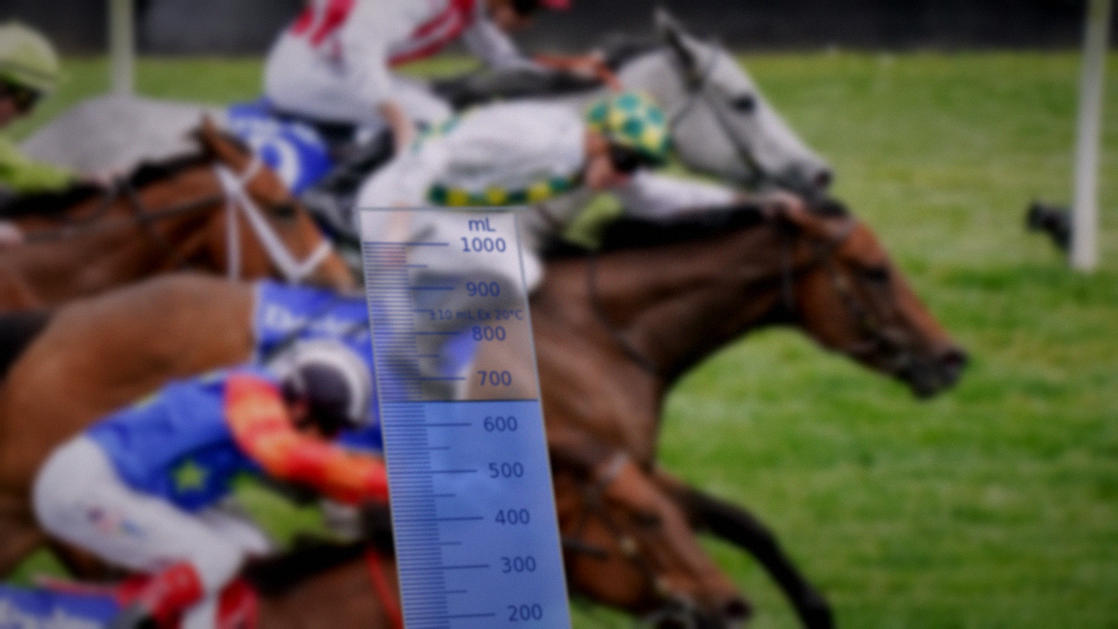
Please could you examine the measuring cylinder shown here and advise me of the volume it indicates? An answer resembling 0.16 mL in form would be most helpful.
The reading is 650 mL
